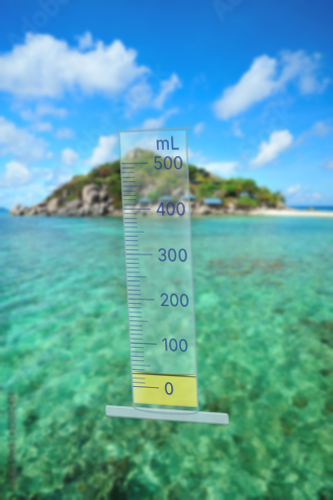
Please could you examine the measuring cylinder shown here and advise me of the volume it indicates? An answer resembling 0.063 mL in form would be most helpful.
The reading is 30 mL
